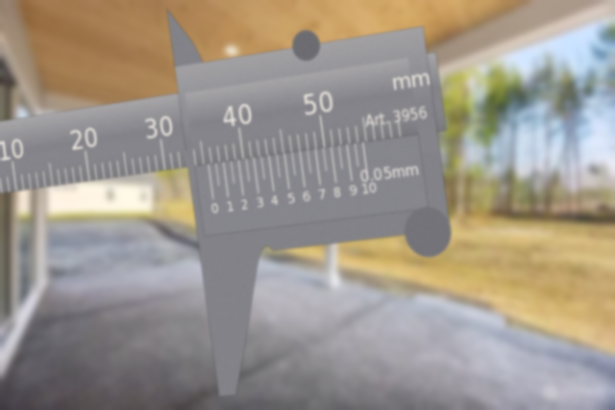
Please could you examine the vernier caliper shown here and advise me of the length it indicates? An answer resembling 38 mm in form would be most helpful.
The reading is 35.6 mm
